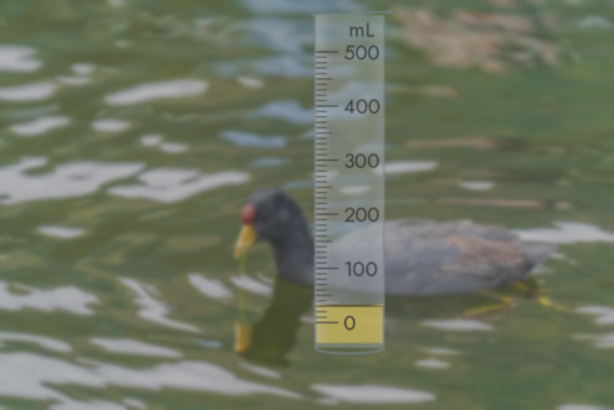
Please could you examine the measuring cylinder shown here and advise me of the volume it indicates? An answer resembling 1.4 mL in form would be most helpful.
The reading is 30 mL
